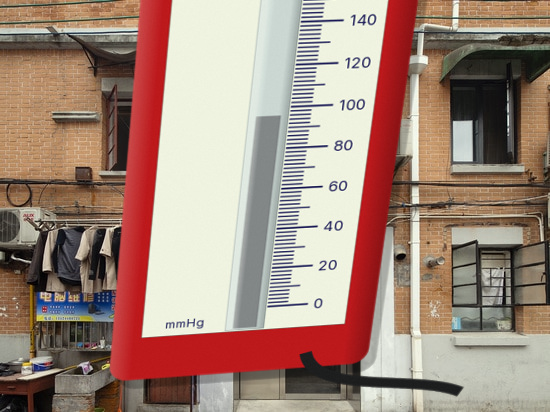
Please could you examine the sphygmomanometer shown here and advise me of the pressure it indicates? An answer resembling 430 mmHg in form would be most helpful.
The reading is 96 mmHg
